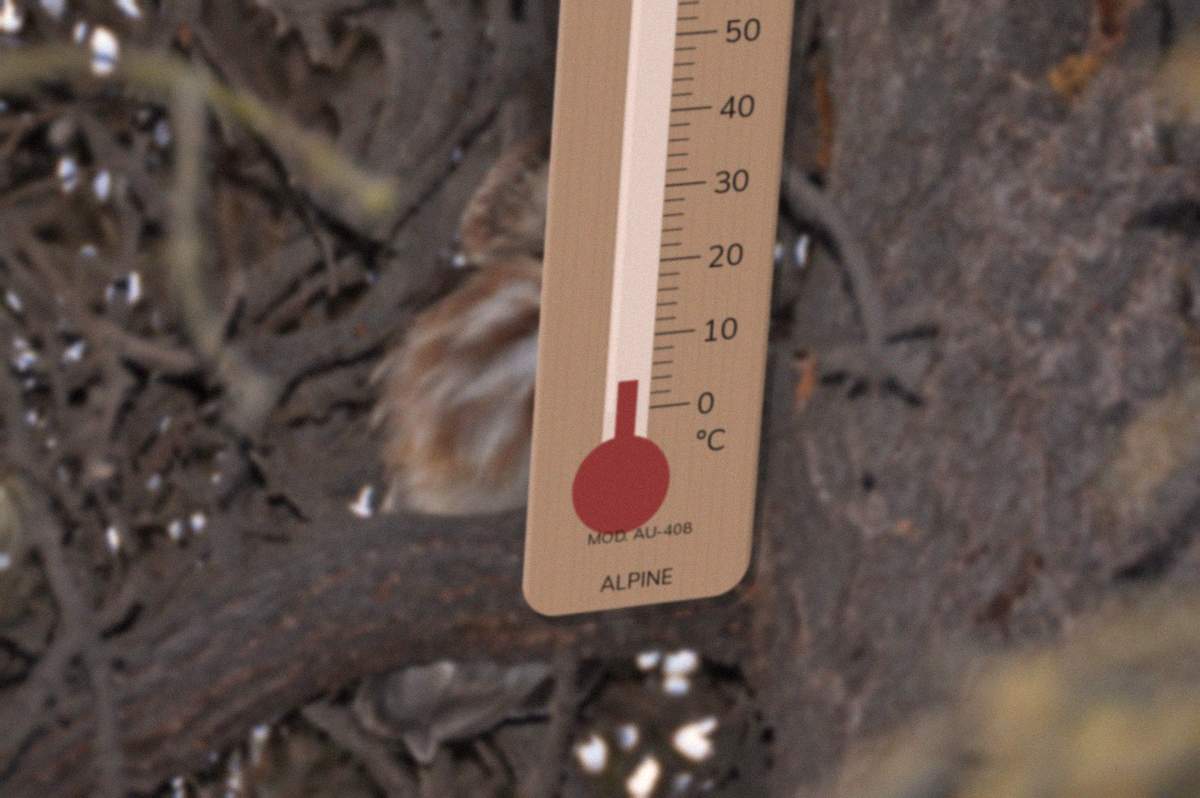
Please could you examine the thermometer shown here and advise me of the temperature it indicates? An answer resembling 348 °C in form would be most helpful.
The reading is 4 °C
